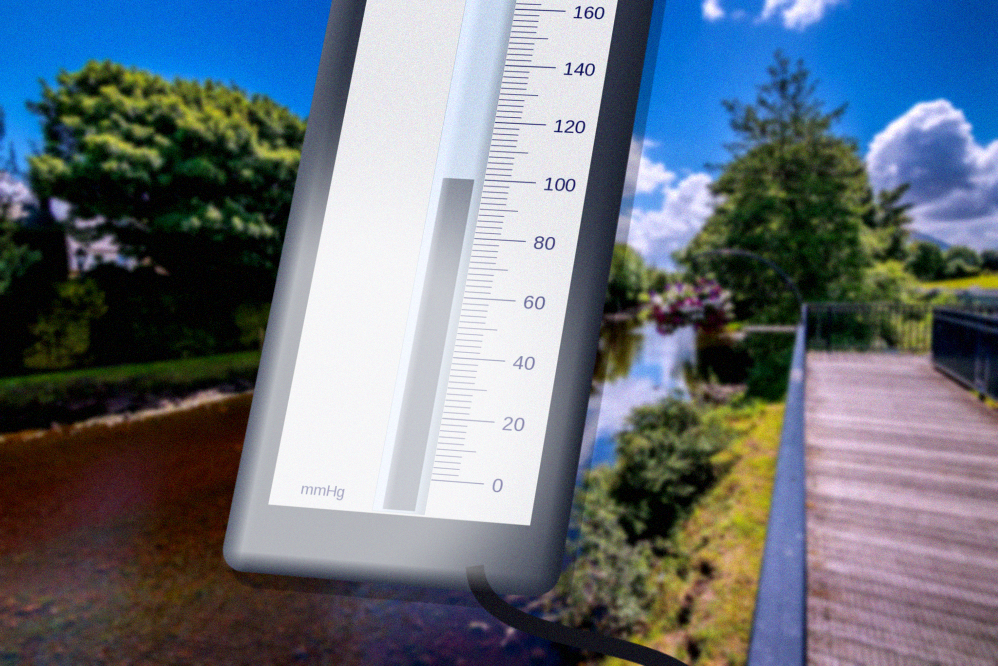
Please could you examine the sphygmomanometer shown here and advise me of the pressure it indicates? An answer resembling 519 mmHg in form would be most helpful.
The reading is 100 mmHg
